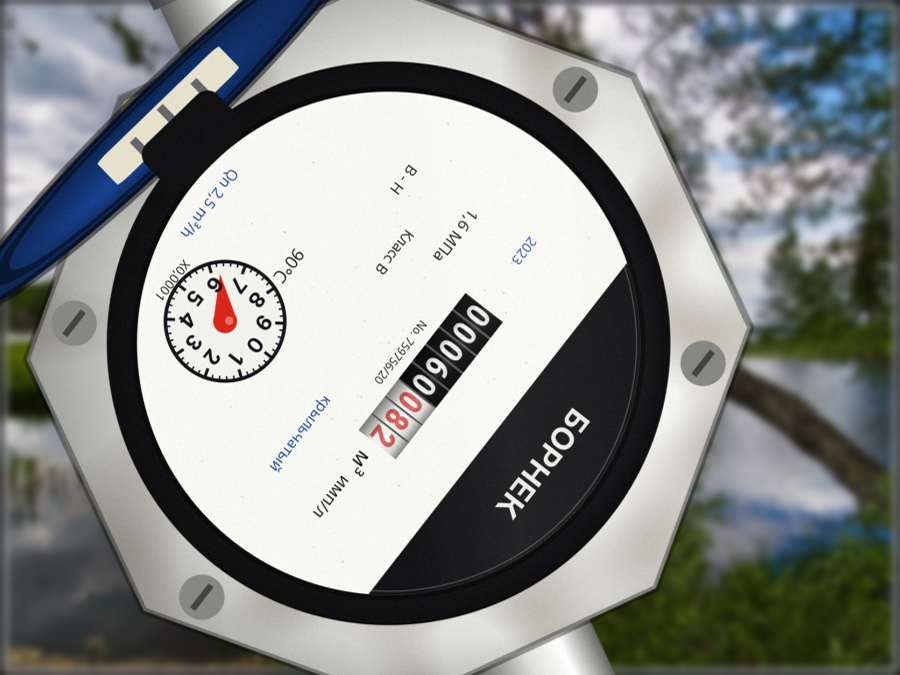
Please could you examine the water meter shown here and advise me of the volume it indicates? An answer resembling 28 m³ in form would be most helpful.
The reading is 60.0826 m³
